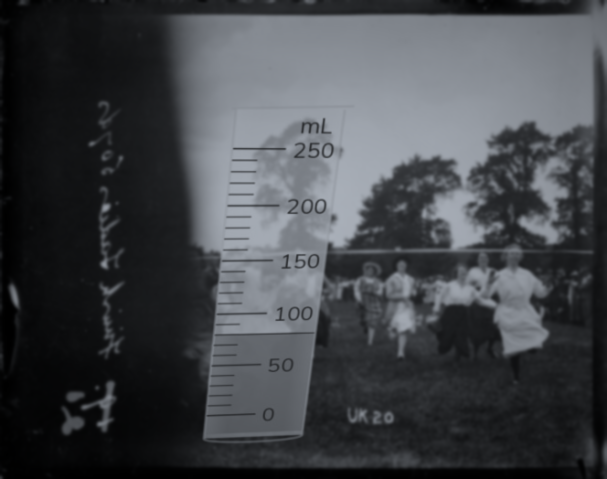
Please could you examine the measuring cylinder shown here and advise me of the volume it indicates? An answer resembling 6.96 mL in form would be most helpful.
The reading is 80 mL
